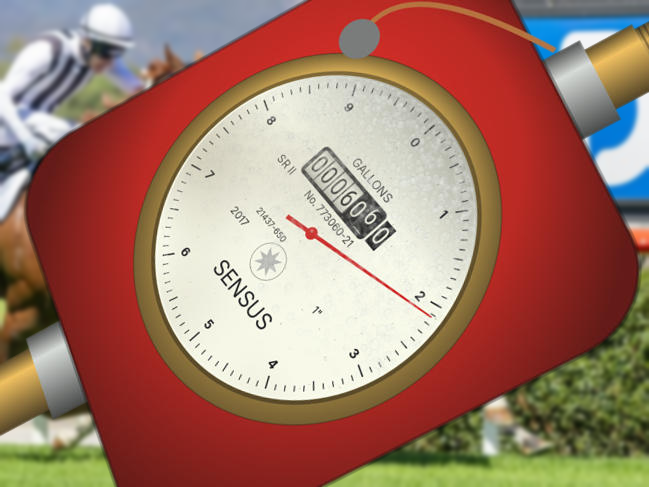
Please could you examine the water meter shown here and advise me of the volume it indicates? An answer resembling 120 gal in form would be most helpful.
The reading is 6062.1 gal
